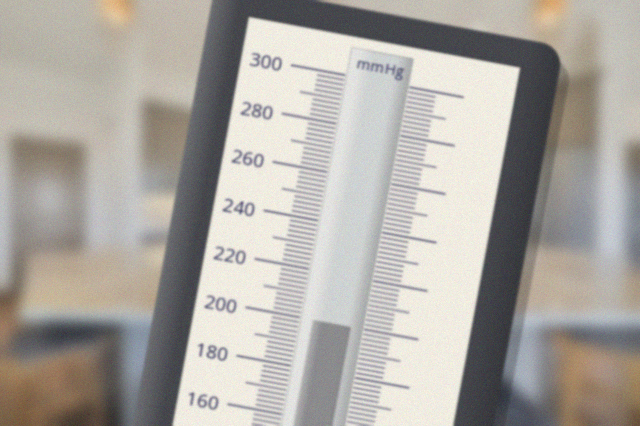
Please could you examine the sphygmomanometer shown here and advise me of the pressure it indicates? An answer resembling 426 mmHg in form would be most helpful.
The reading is 200 mmHg
